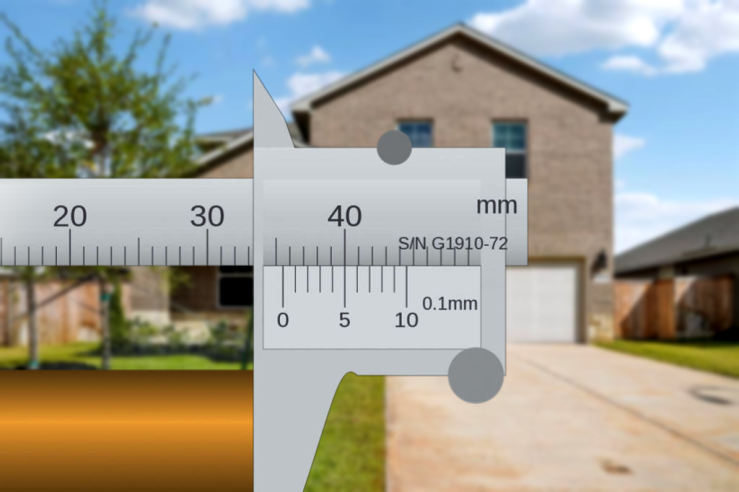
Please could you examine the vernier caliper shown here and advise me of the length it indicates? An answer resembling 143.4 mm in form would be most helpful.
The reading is 35.5 mm
